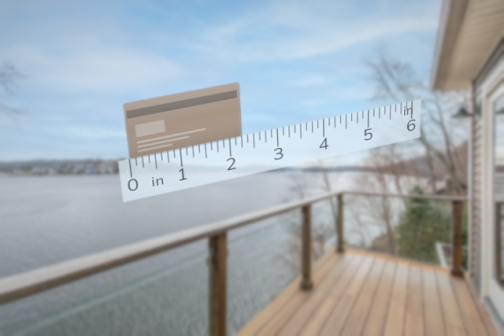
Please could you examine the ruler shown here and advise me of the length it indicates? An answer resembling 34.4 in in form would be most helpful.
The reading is 2.25 in
